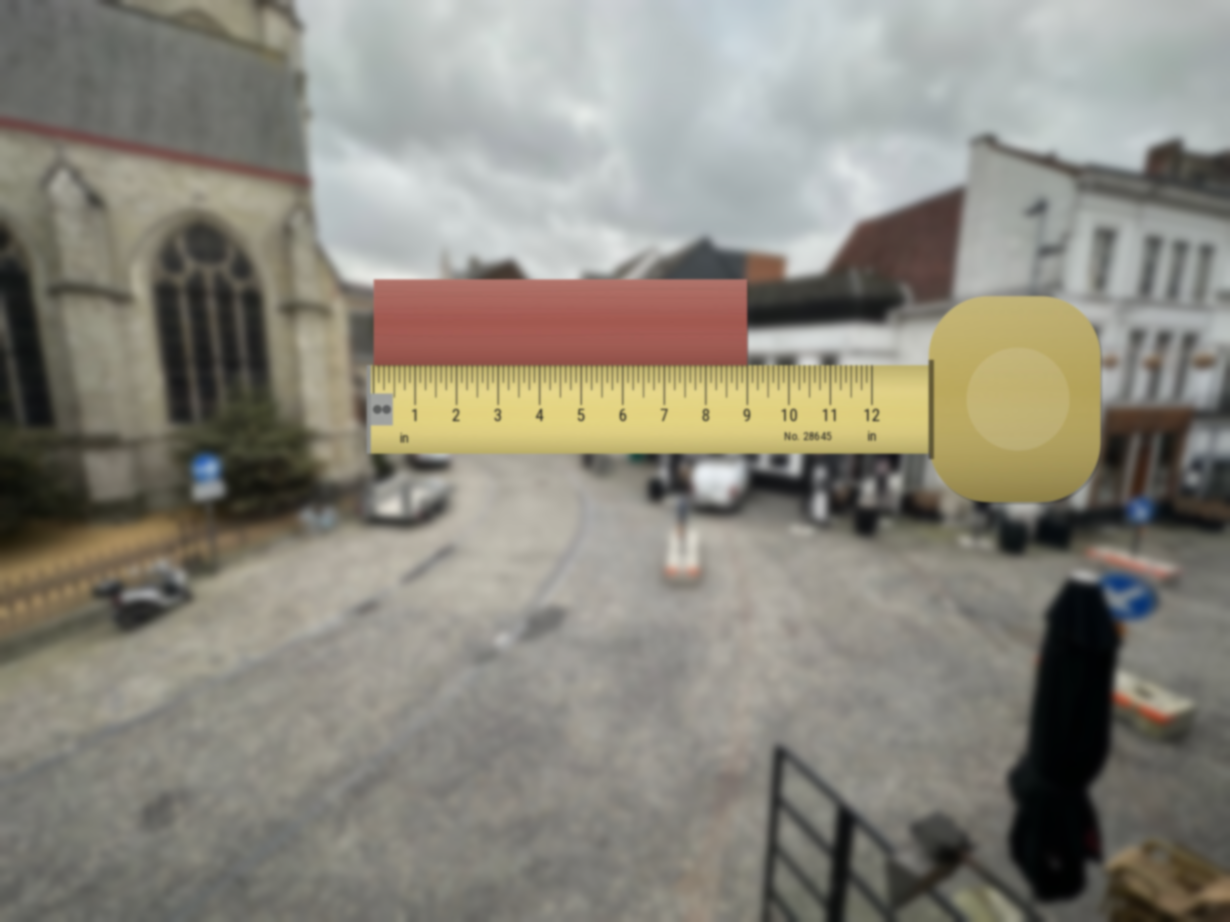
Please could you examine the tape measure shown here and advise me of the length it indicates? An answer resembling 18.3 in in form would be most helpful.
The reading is 9 in
